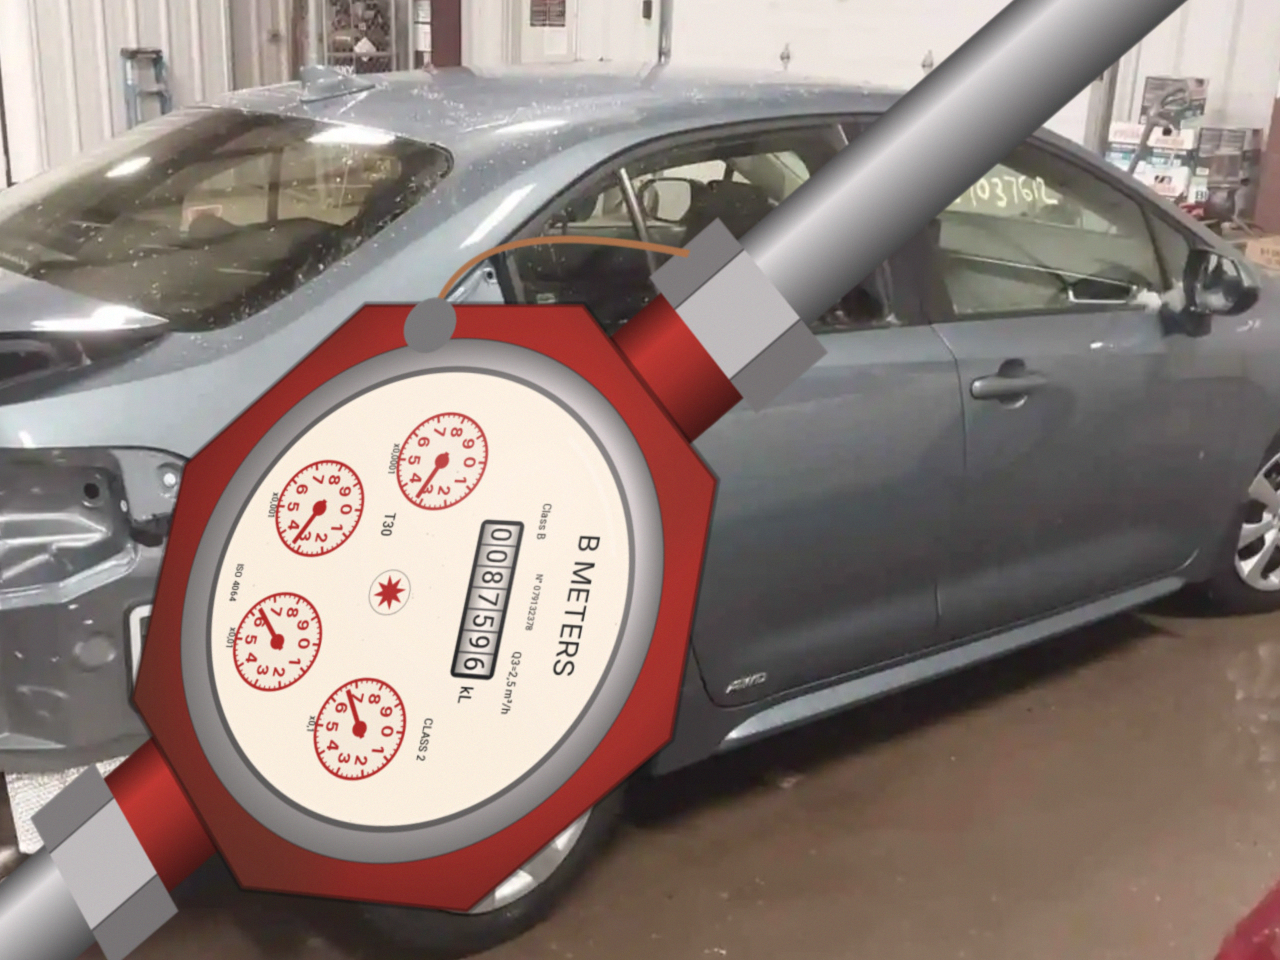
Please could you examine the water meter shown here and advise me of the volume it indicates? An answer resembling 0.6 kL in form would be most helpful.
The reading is 87596.6633 kL
